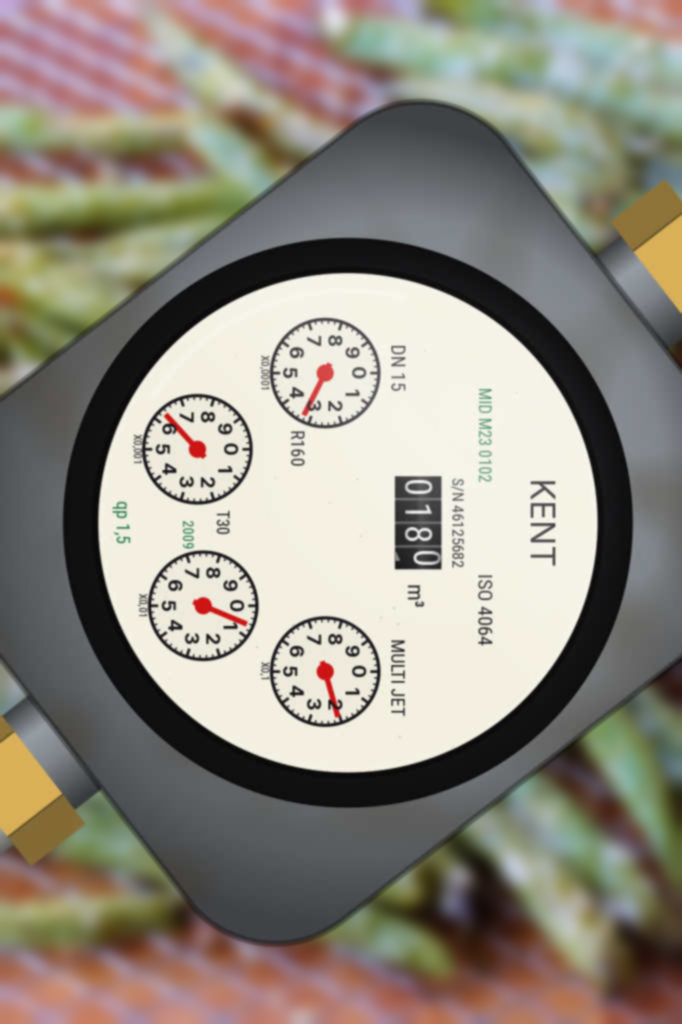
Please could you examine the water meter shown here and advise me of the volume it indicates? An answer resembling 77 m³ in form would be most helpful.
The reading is 180.2063 m³
